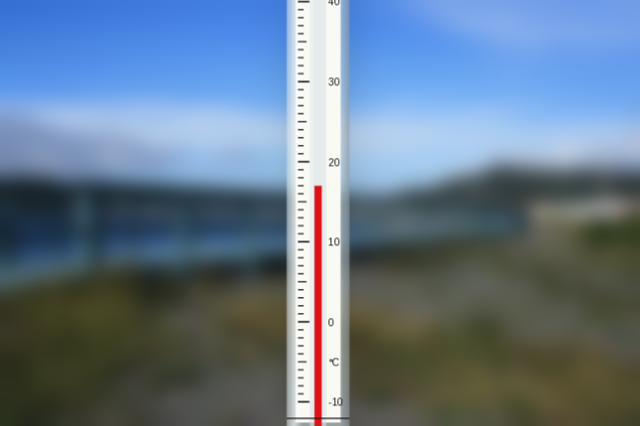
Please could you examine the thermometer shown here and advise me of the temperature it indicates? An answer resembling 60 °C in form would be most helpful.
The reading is 17 °C
